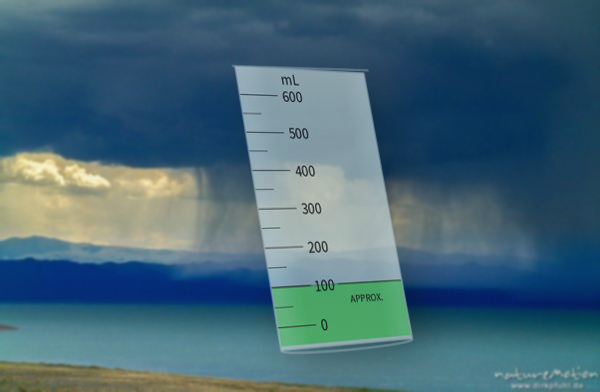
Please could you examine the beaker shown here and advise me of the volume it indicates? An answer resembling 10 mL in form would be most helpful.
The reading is 100 mL
